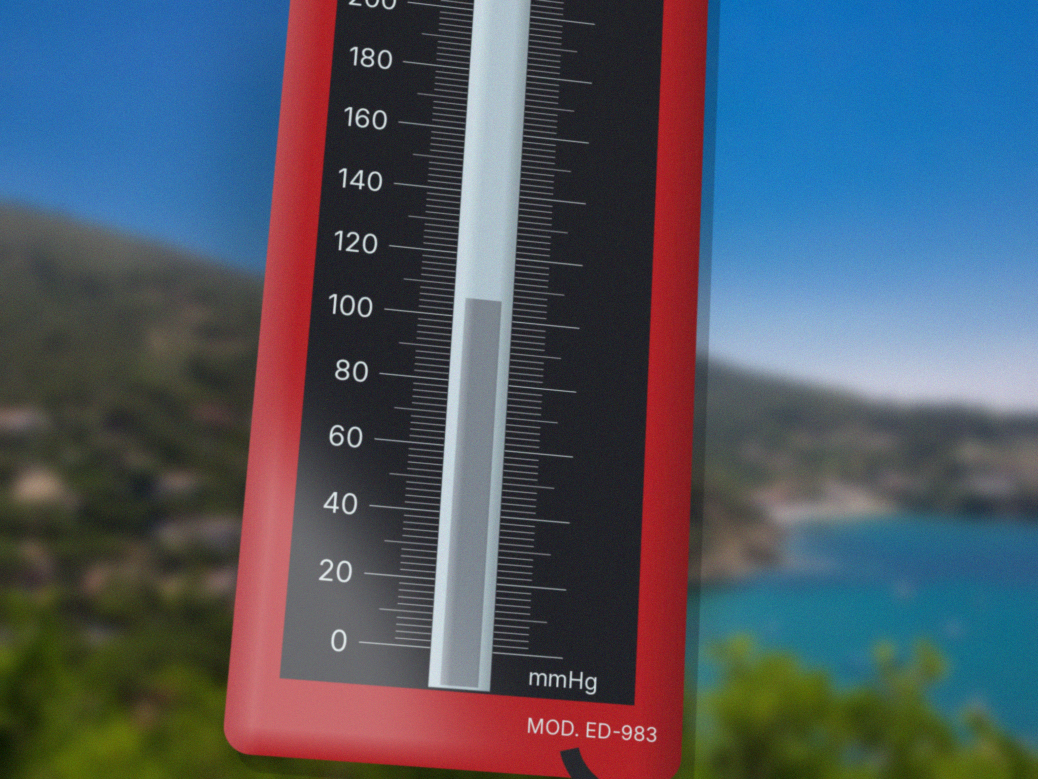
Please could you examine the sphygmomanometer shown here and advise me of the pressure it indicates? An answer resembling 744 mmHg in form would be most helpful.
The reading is 106 mmHg
